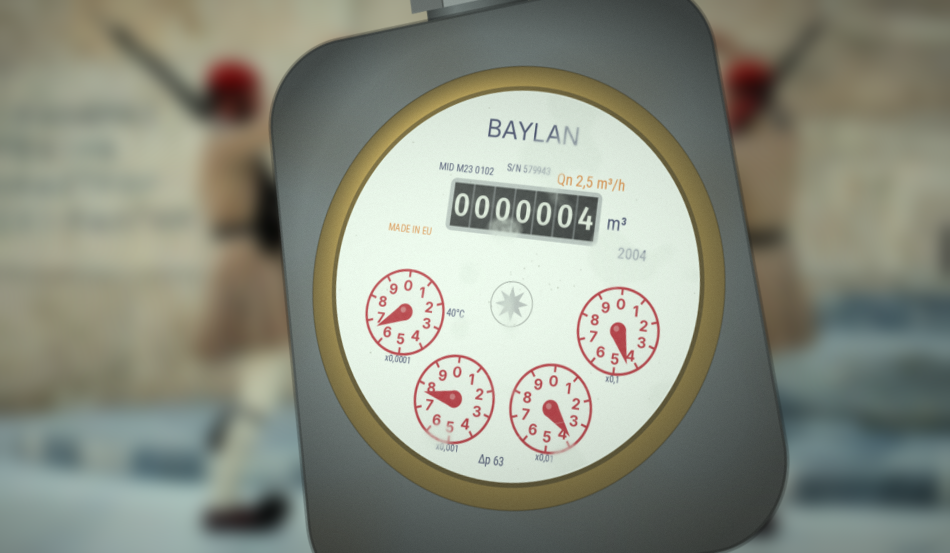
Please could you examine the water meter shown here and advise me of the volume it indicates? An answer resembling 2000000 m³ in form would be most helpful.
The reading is 4.4376 m³
